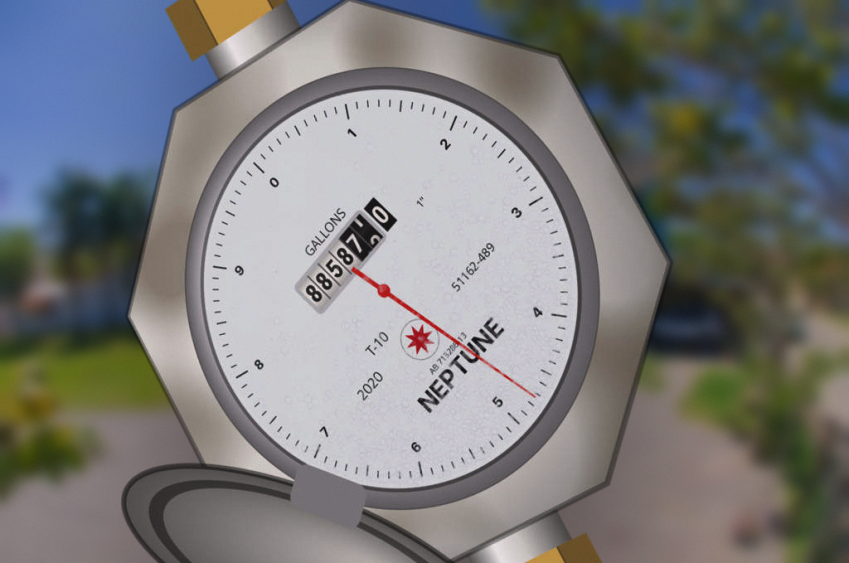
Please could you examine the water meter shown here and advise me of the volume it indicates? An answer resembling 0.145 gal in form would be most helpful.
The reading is 8858714.7 gal
